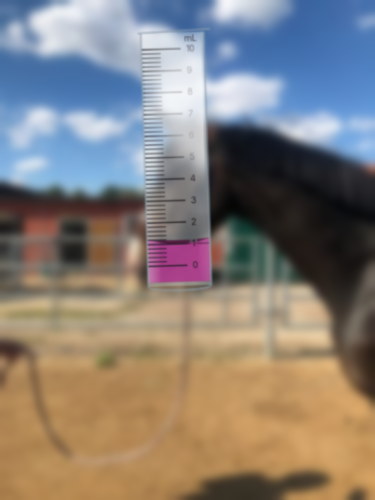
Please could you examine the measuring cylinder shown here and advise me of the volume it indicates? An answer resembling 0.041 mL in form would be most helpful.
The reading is 1 mL
